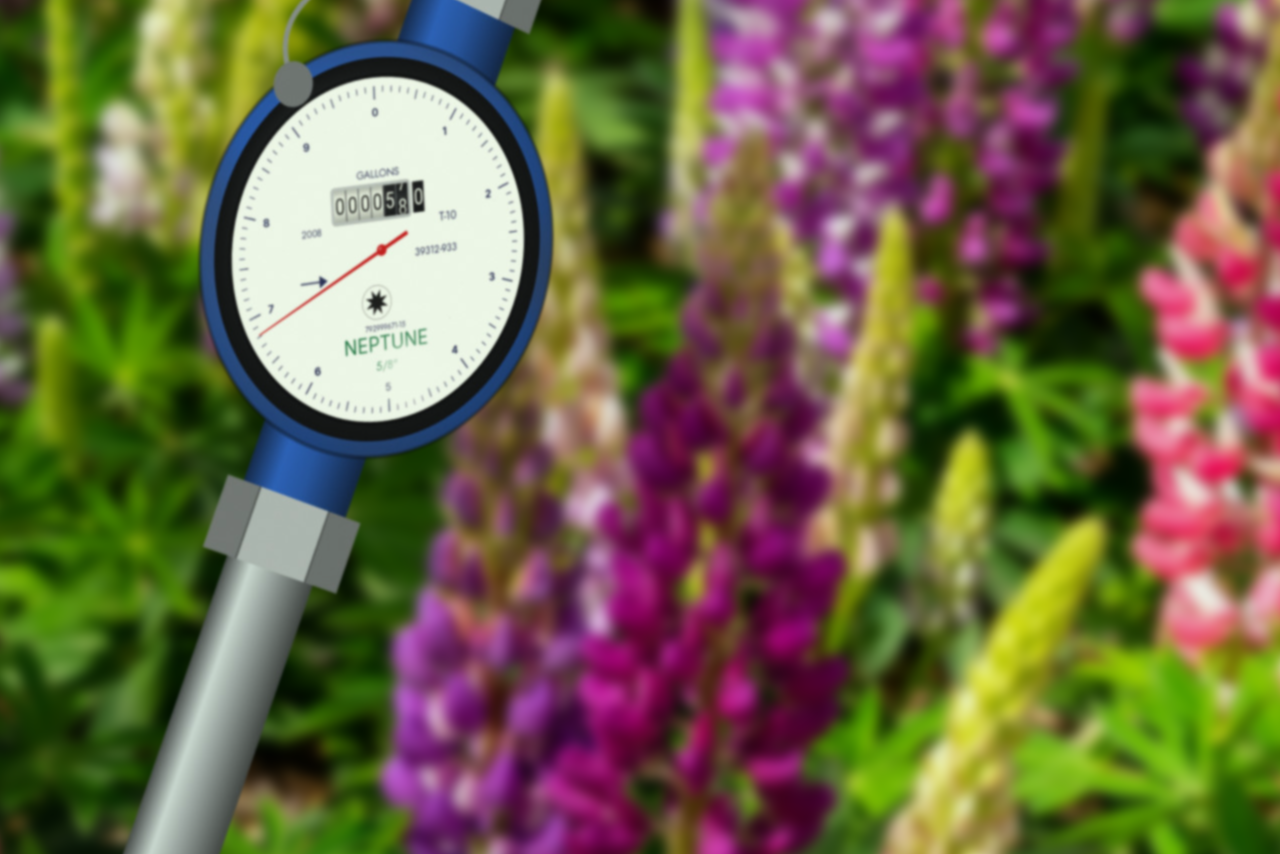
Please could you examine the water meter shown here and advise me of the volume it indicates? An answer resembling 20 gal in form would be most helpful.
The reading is 576.8 gal
